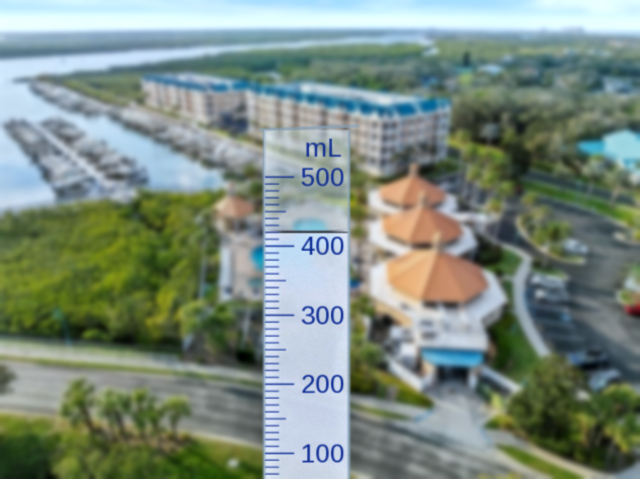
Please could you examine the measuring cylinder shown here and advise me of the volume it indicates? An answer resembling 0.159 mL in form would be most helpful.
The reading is 420 mL
